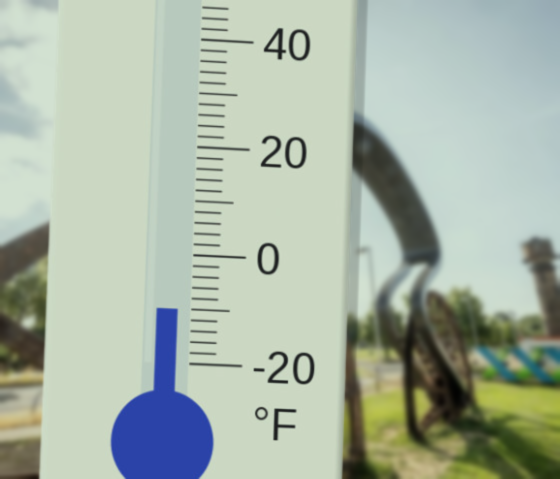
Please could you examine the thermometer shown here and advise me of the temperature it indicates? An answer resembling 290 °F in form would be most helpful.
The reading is -10 °F
